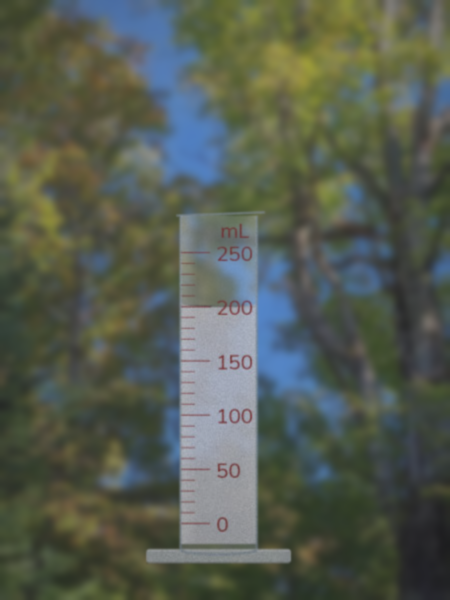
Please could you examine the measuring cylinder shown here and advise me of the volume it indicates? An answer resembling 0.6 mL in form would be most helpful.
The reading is 200 mL
